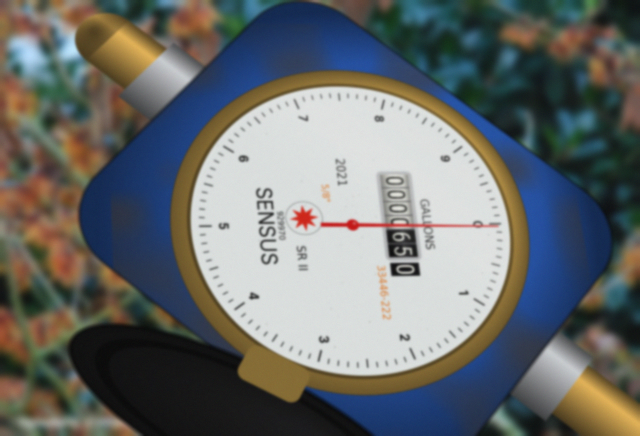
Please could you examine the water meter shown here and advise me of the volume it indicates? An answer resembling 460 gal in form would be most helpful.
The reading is 650.0 gal
